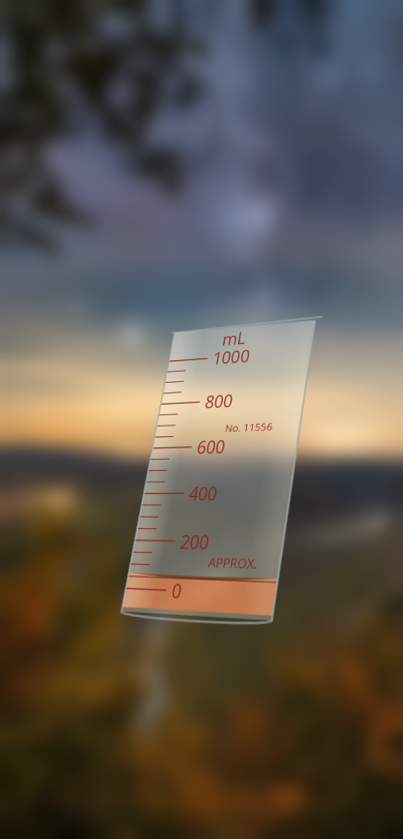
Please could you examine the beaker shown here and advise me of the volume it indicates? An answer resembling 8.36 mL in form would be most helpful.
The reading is 50 mL
